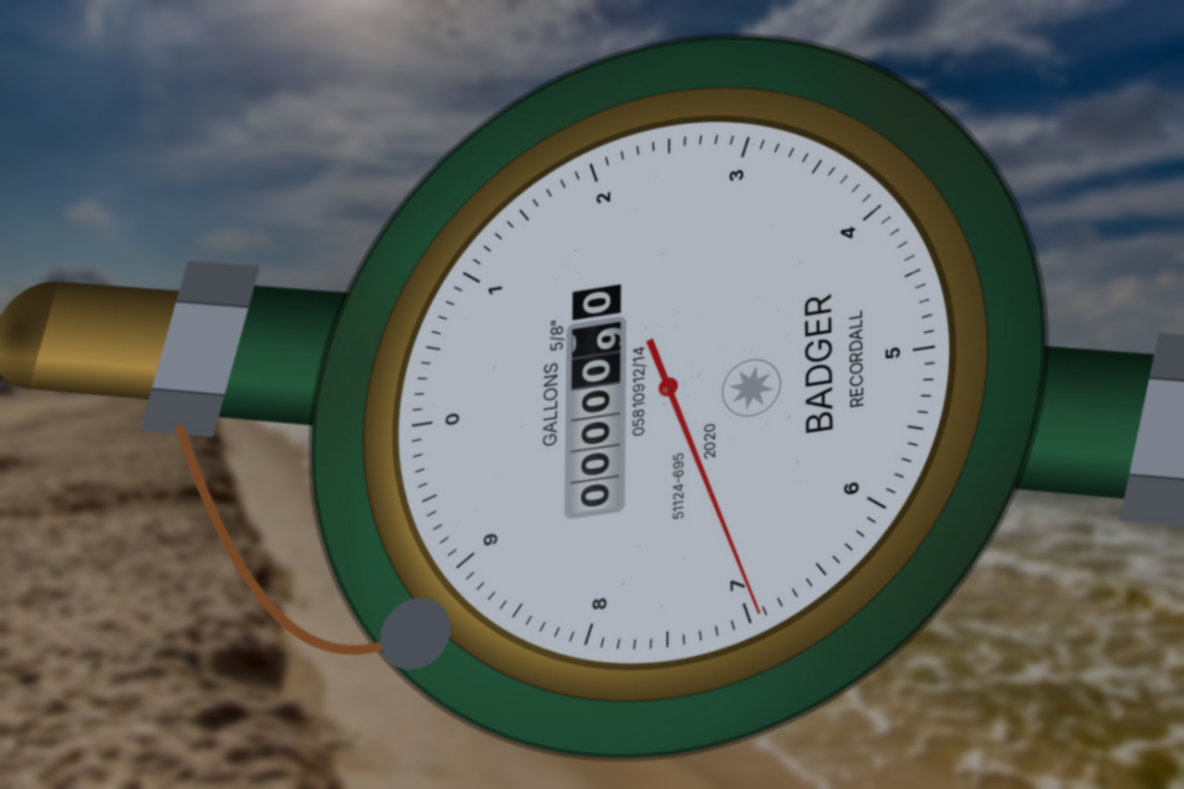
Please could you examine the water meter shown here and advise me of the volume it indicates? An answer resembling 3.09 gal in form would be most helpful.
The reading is 86.9 gal
